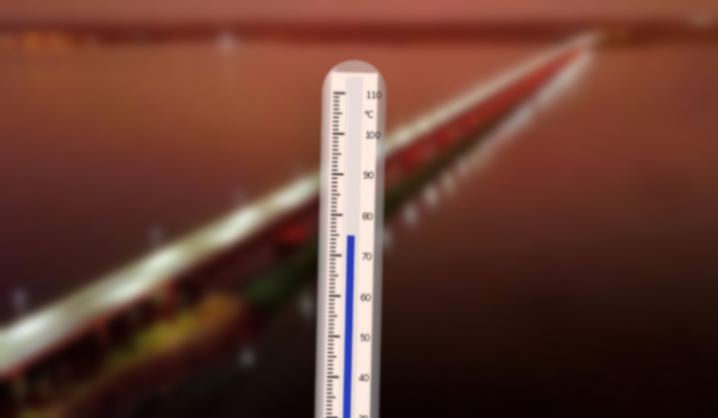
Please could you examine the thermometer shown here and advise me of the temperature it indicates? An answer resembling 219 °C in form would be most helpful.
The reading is 75 °C
